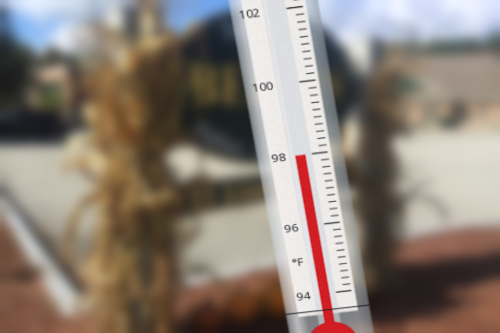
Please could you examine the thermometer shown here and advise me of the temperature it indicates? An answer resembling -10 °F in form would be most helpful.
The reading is 98 °F
